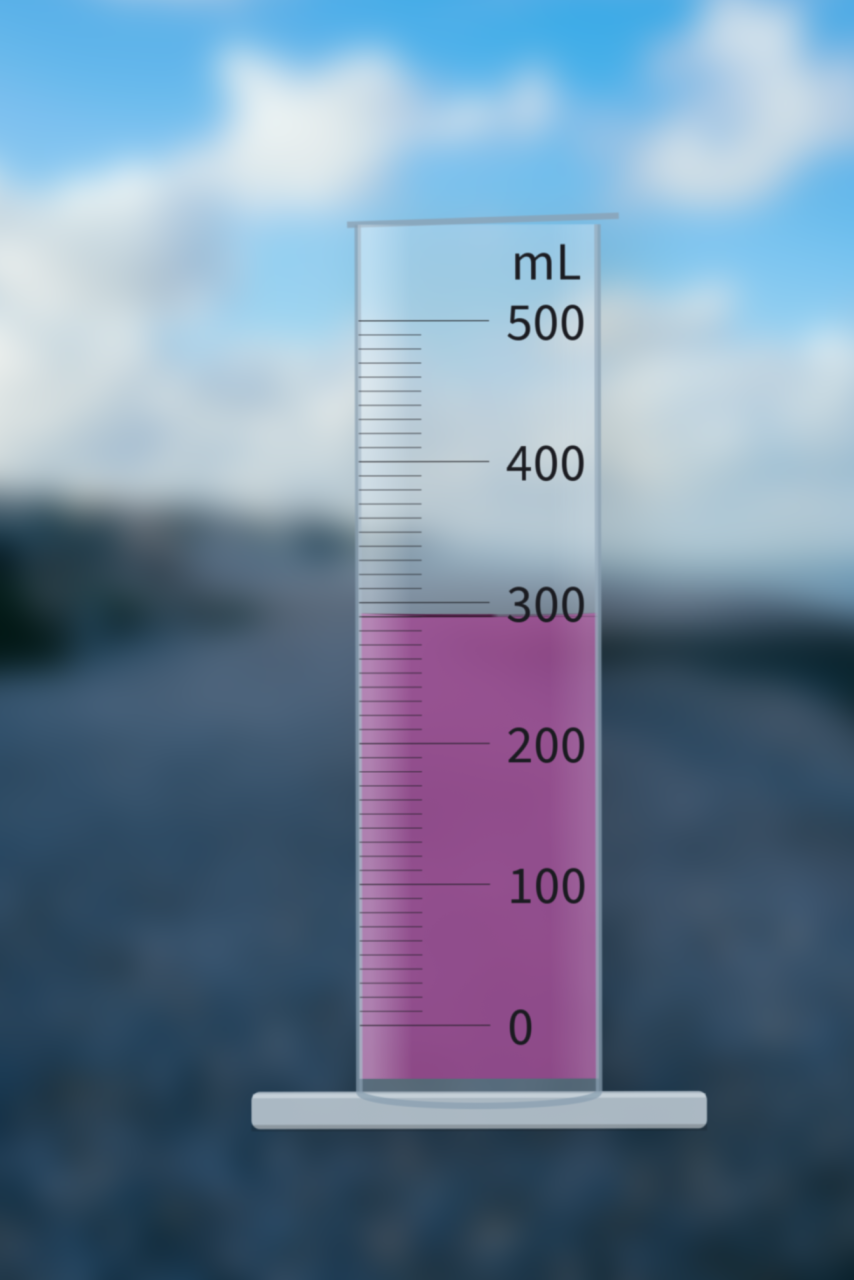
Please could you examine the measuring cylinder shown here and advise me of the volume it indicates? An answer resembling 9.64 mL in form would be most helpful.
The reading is 290 mL
